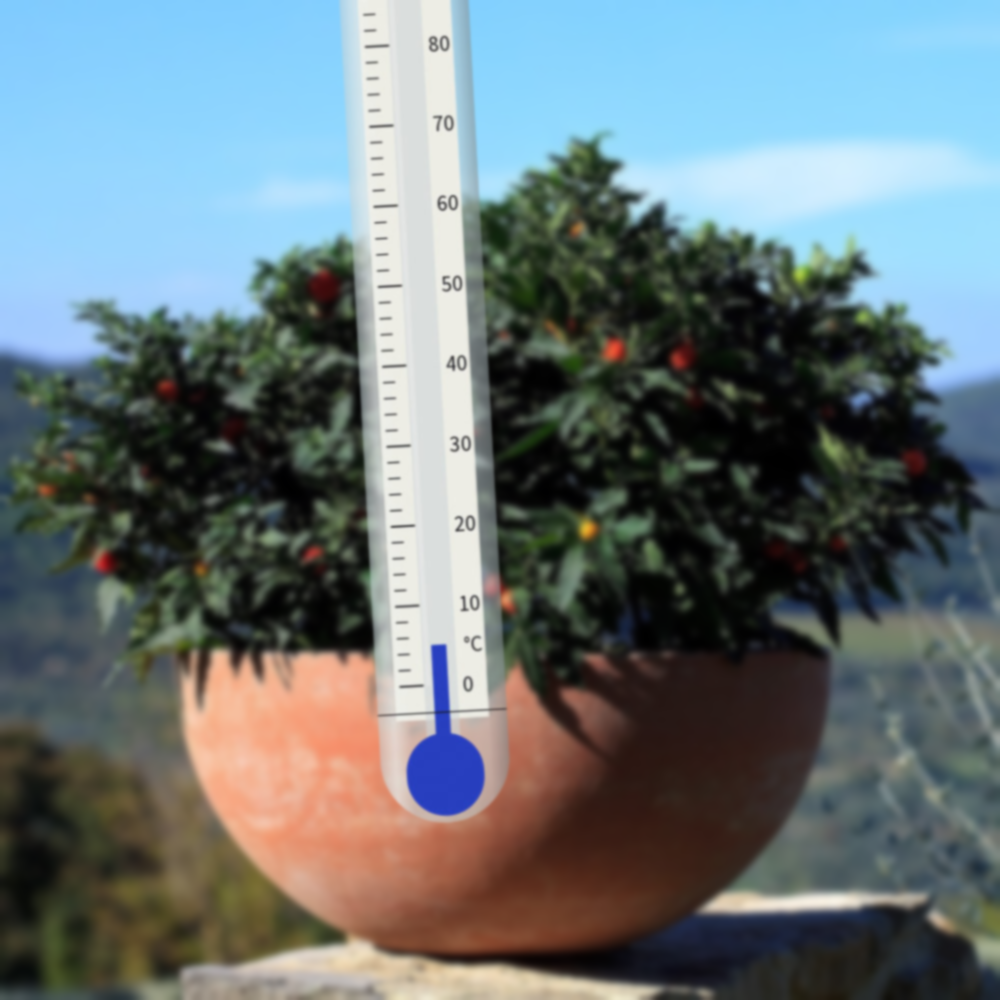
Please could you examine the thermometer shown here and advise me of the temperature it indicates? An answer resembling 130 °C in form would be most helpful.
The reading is 5 °C
